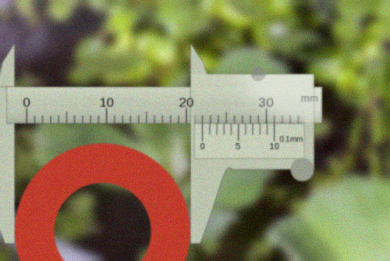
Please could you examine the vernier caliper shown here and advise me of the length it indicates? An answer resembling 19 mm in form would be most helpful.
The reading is 22.0 mm
